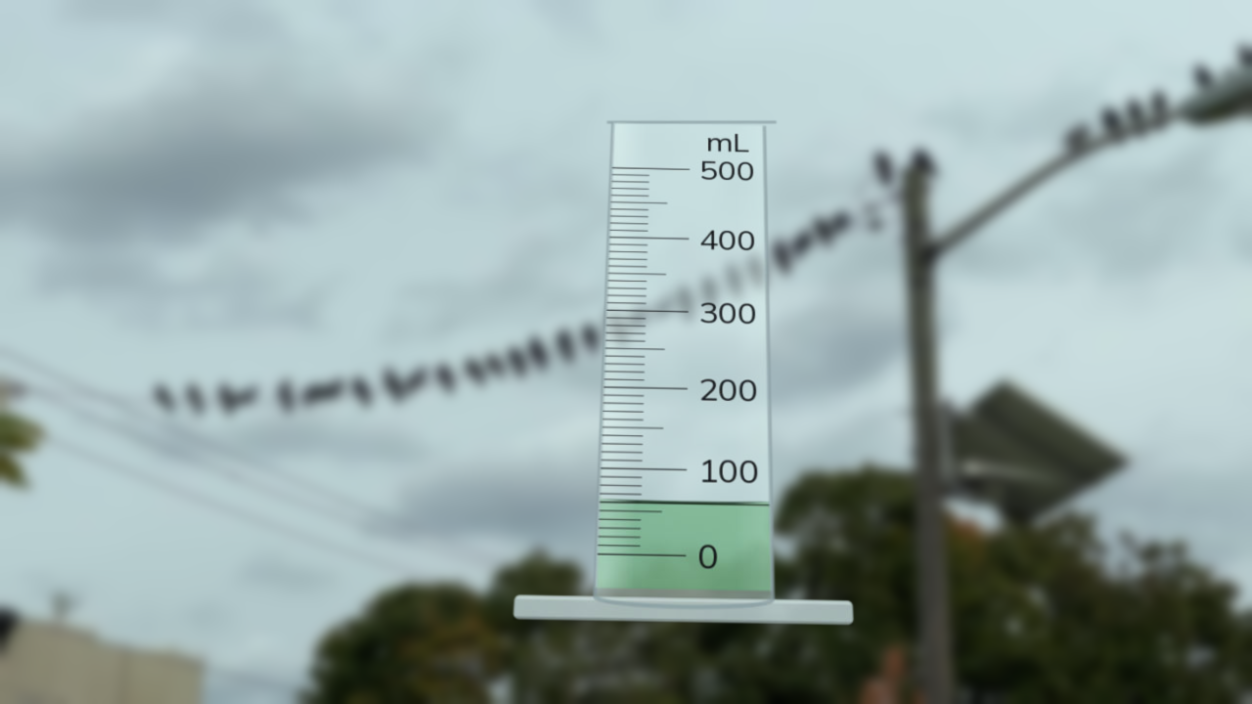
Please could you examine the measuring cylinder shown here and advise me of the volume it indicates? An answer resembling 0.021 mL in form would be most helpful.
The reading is 60 mL
